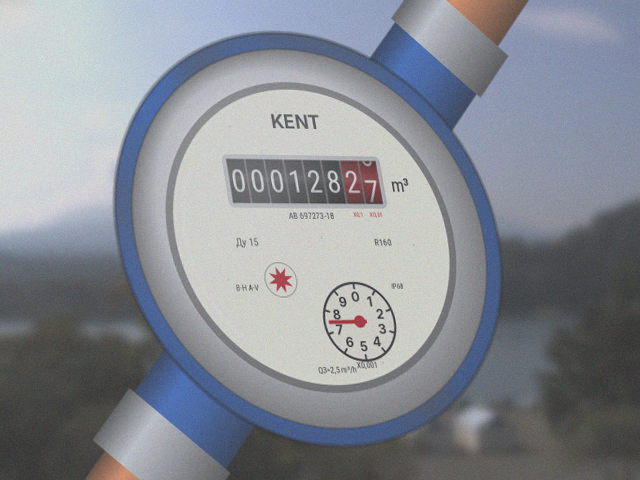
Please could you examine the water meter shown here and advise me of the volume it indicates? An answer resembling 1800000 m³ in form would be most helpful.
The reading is 128.267 m³
